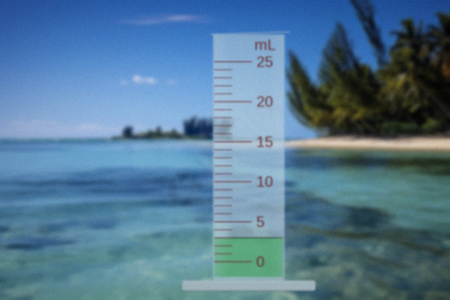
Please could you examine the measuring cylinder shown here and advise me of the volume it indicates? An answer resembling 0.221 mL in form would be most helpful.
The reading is 3 mL
